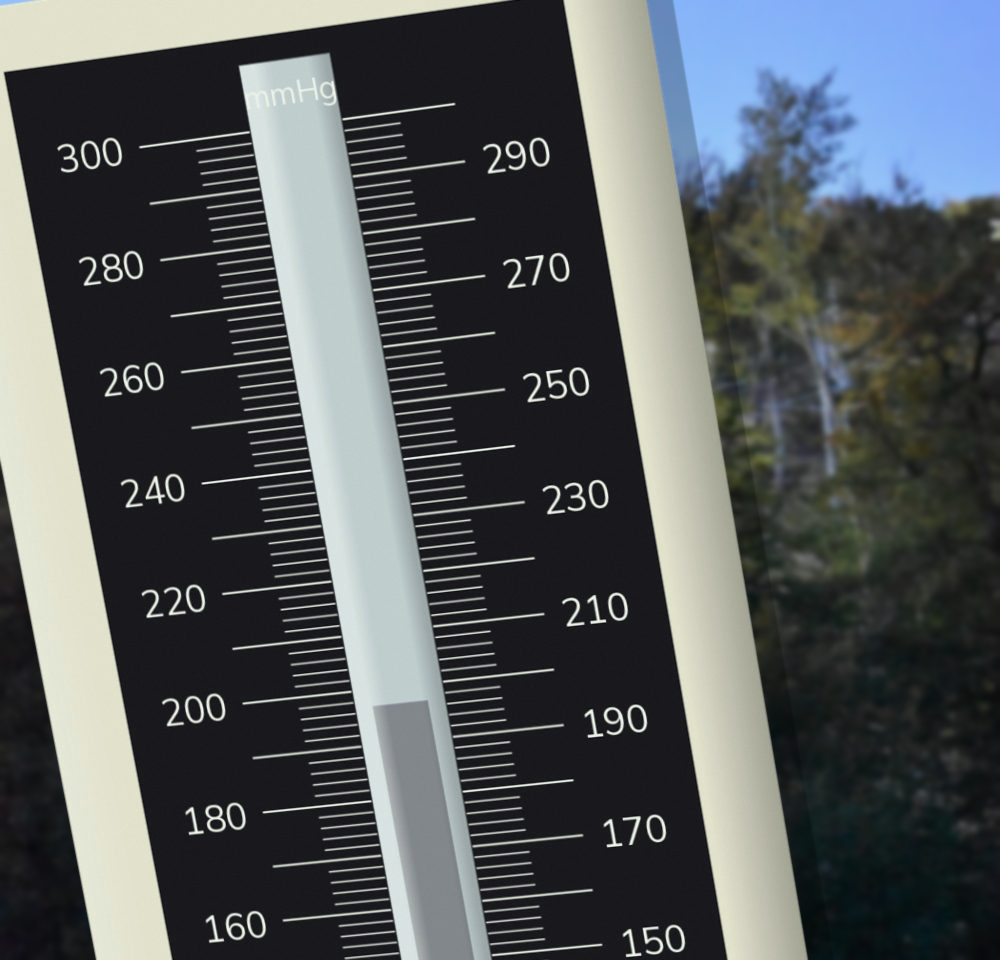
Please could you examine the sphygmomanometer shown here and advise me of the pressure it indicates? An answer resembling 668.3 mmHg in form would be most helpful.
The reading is 197 mmHg
